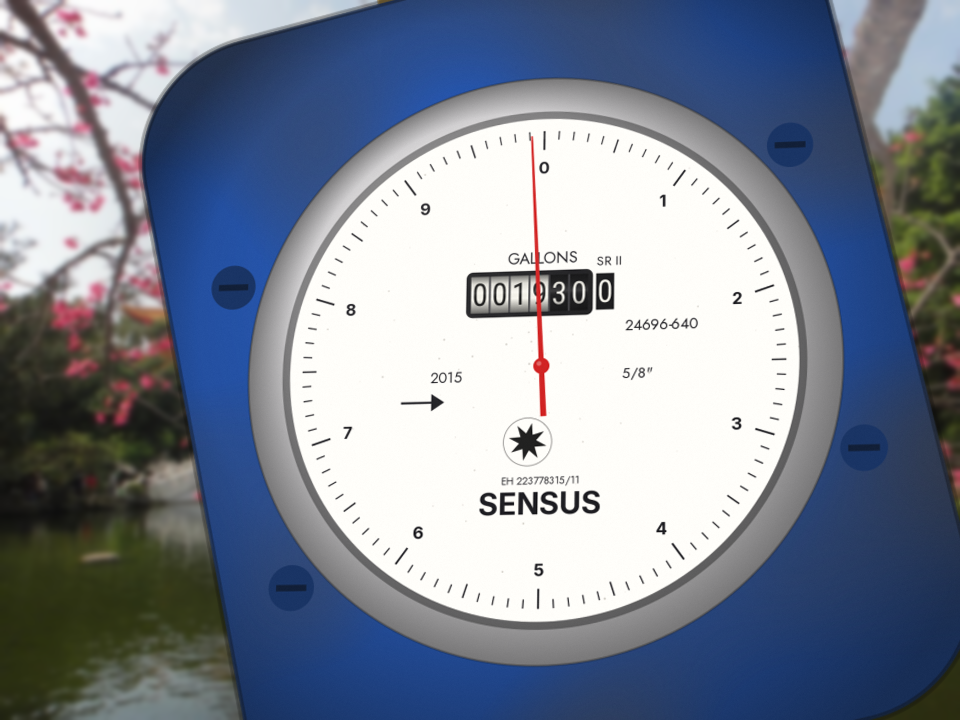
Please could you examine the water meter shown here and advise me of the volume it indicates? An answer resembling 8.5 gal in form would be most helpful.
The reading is 19299.9 gal
